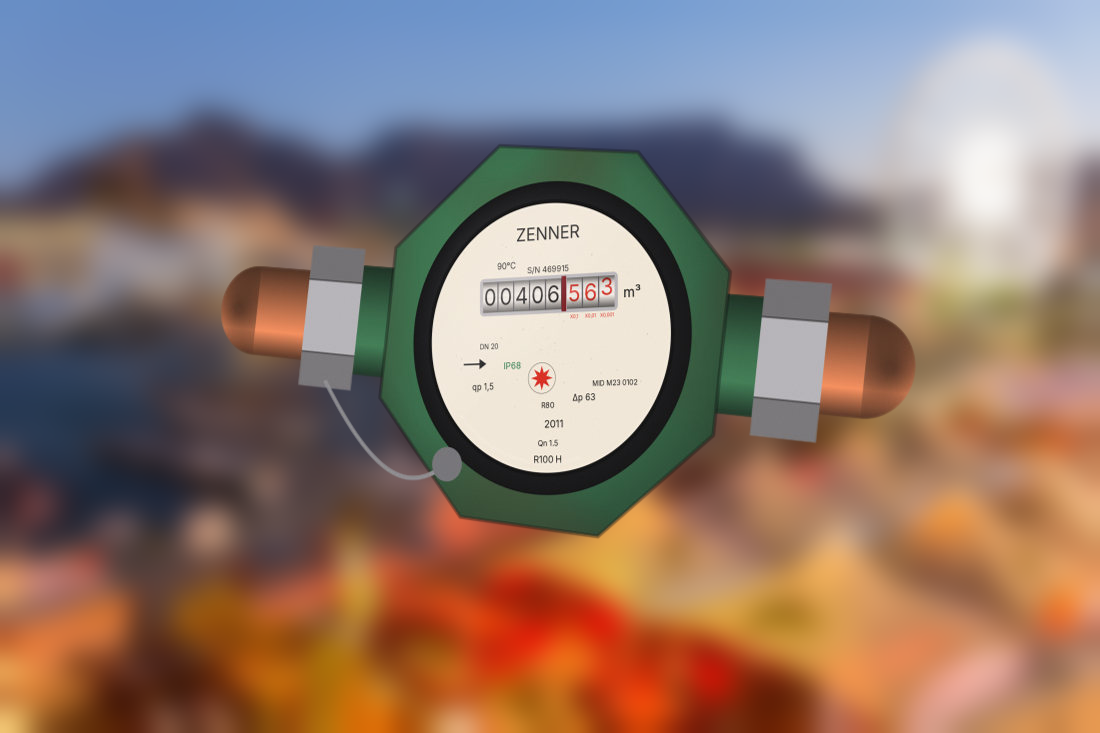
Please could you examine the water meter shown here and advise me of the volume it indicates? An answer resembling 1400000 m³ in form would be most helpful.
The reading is 406.563 m³
